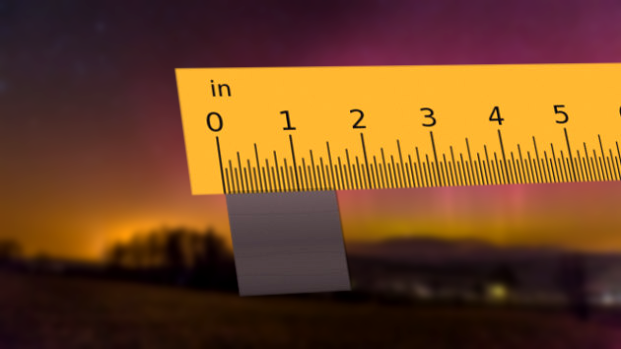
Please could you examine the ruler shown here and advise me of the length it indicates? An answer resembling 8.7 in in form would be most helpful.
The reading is 1.5 in
